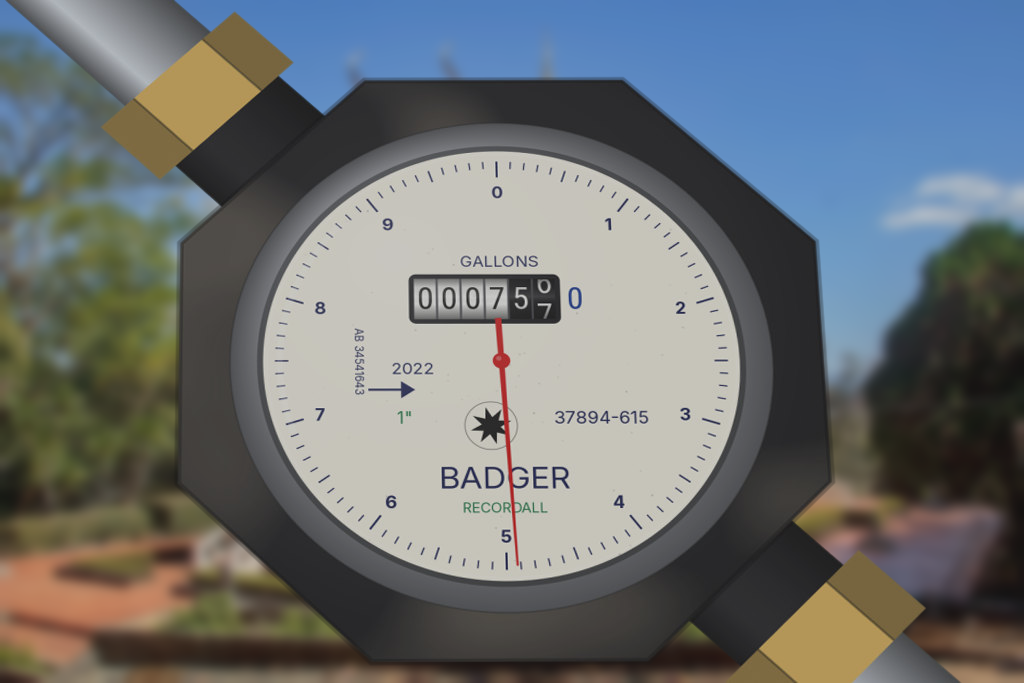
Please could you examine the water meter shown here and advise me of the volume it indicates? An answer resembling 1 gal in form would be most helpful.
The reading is 7564.9 gal
